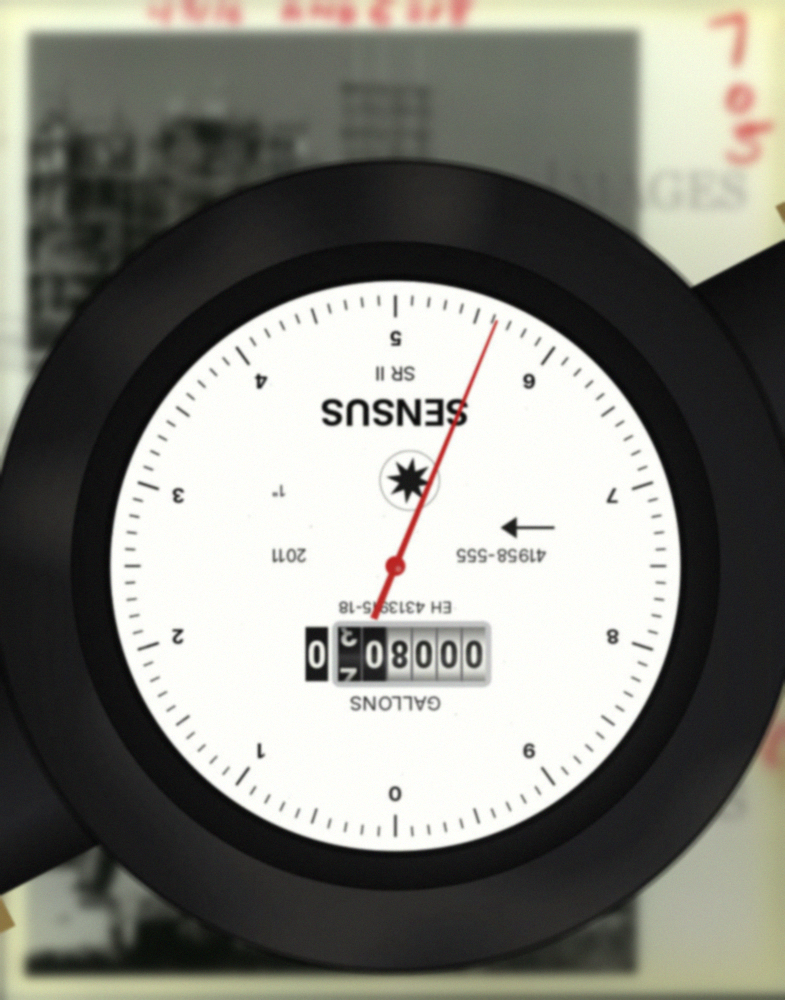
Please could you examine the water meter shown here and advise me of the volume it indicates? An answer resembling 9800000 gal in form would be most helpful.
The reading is 8025.6 gal
